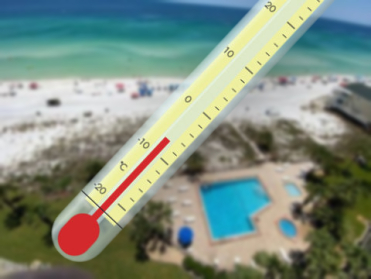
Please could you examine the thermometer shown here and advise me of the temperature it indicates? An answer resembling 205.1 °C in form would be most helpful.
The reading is -7 °C
